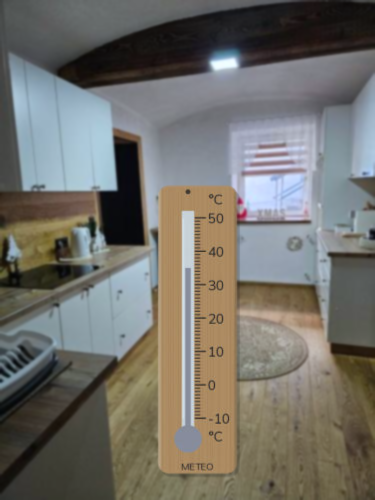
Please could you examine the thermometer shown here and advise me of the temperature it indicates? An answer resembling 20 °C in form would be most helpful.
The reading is 35 °C
